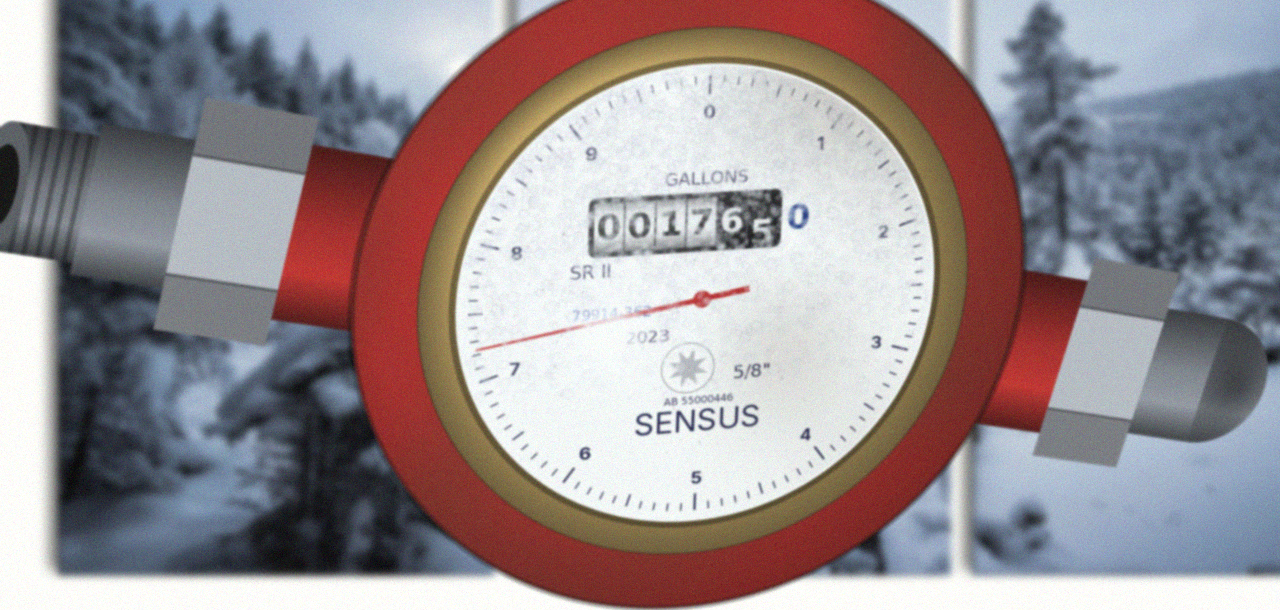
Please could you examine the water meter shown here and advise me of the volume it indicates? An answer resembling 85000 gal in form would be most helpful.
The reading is 17647.2 gal
